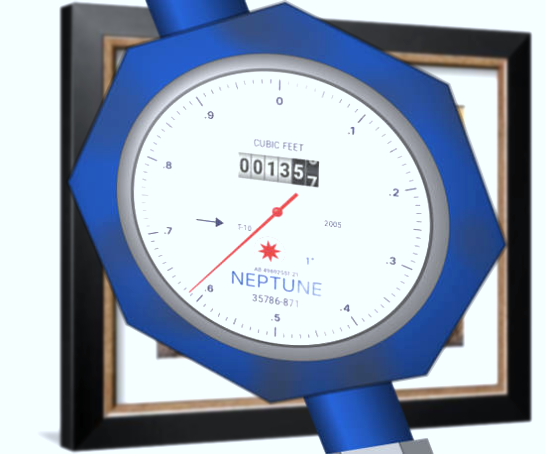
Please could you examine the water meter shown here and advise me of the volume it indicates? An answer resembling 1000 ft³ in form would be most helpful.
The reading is 1356.61 ft³
